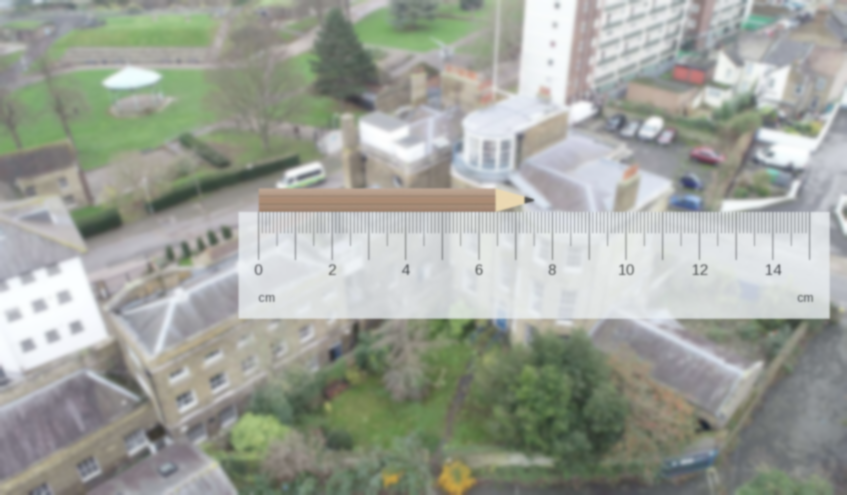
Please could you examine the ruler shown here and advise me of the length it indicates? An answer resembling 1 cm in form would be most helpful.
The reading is 7.5 cm
